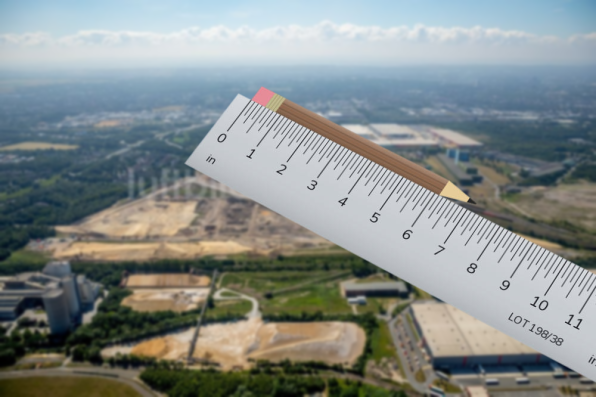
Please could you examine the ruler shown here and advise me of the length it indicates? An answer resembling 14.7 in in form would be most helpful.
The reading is 7.125 in
